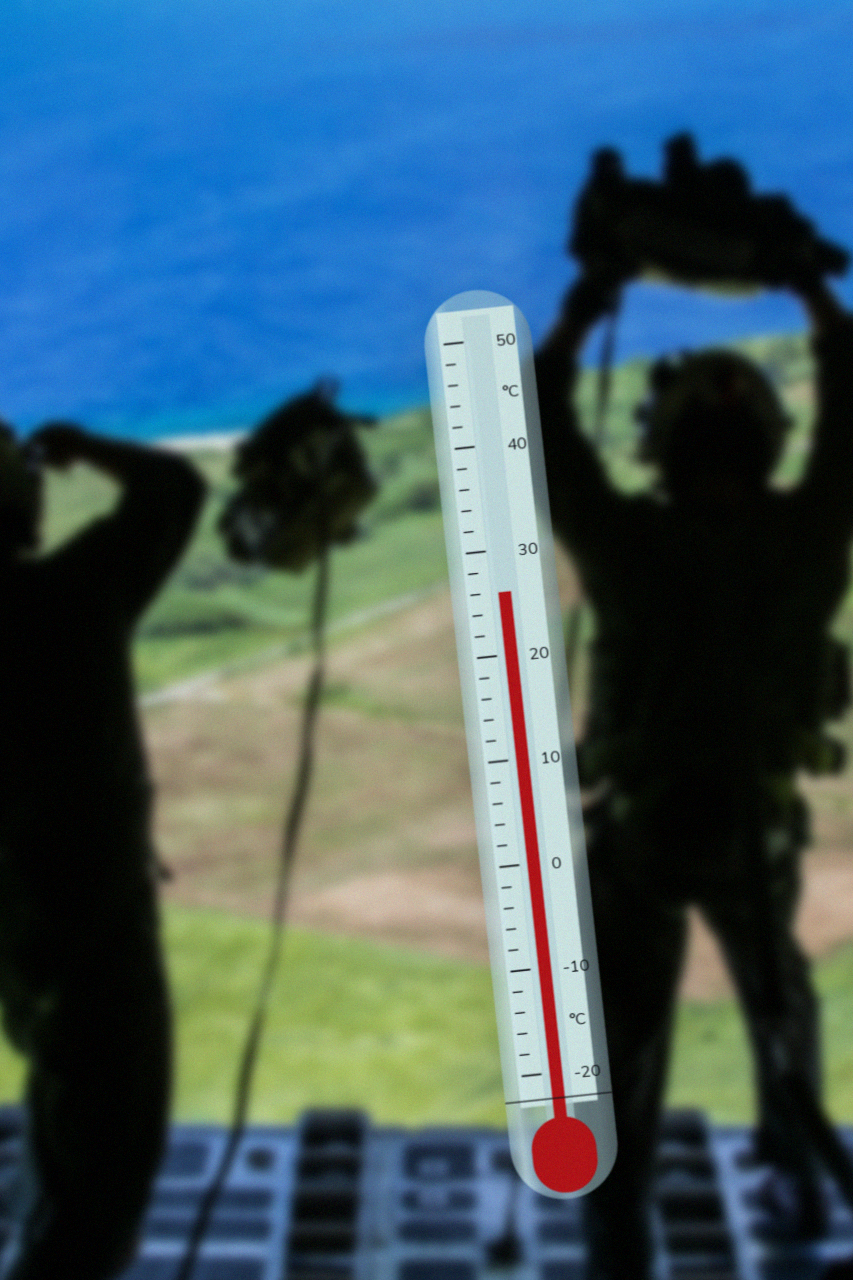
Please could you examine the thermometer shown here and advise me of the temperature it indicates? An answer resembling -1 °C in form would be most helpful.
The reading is 26 °C
